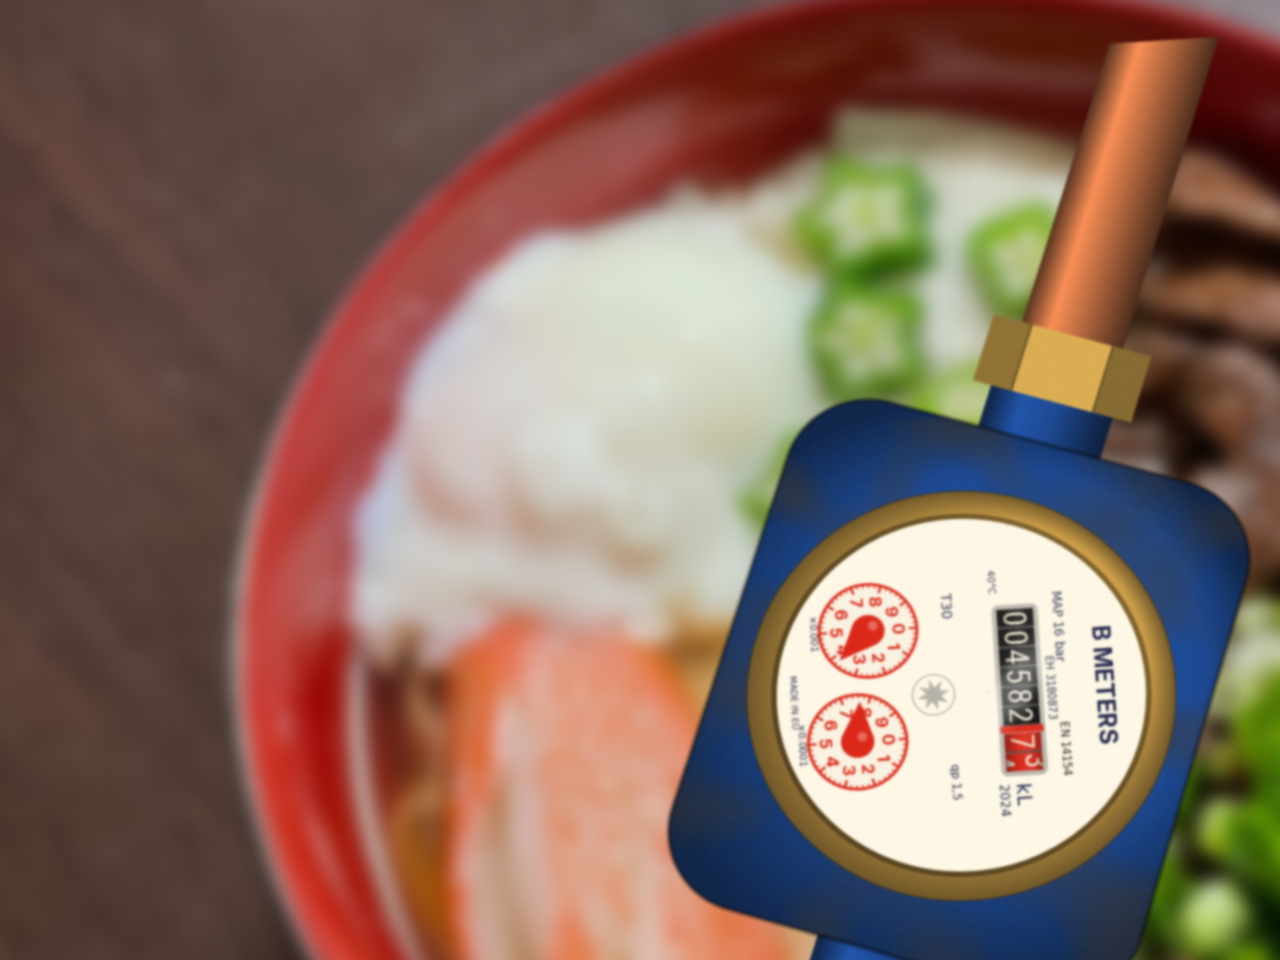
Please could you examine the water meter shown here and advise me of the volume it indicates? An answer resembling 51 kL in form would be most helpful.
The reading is 4582.7337 kL
